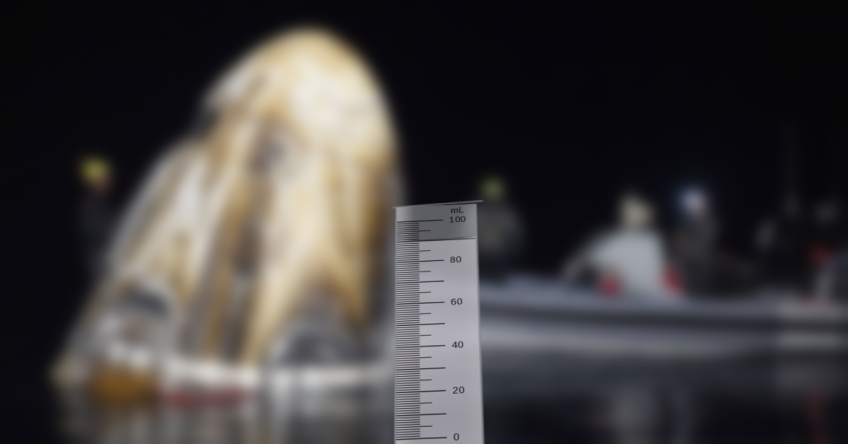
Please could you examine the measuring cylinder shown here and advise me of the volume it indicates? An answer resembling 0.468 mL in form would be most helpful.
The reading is 90 mL
